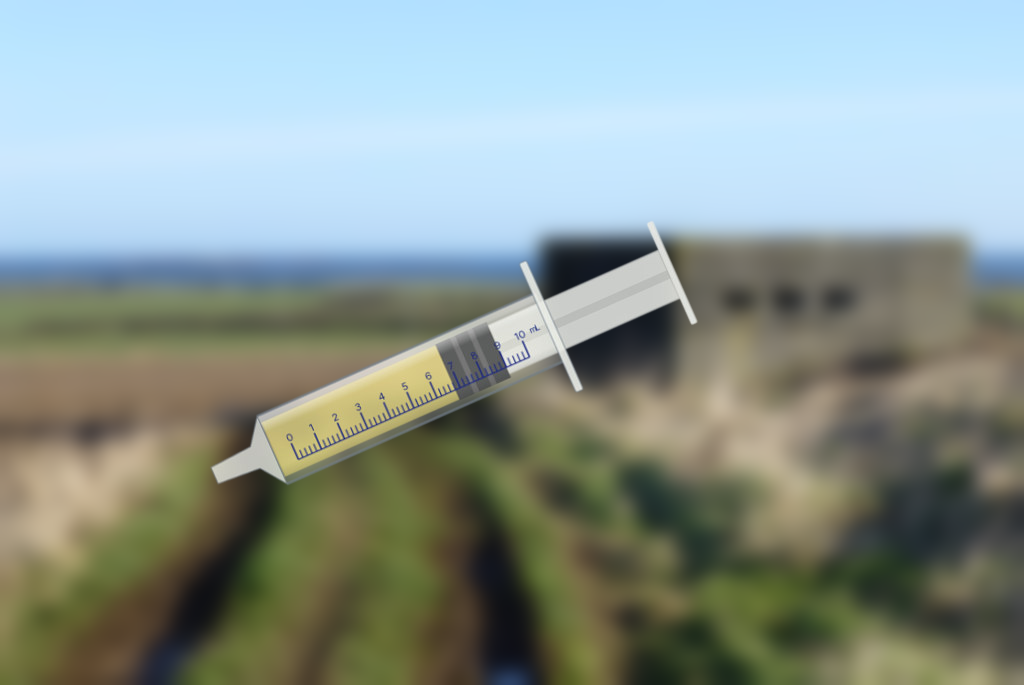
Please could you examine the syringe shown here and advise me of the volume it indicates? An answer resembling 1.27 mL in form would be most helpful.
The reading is 6.8 mL
